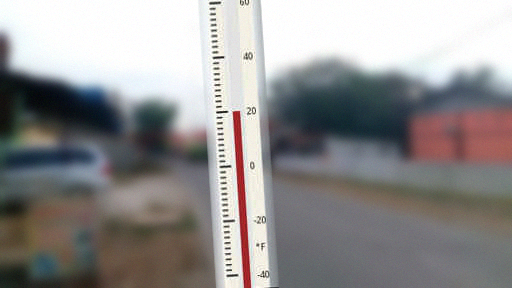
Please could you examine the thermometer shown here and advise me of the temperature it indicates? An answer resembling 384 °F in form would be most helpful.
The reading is 20 °F
